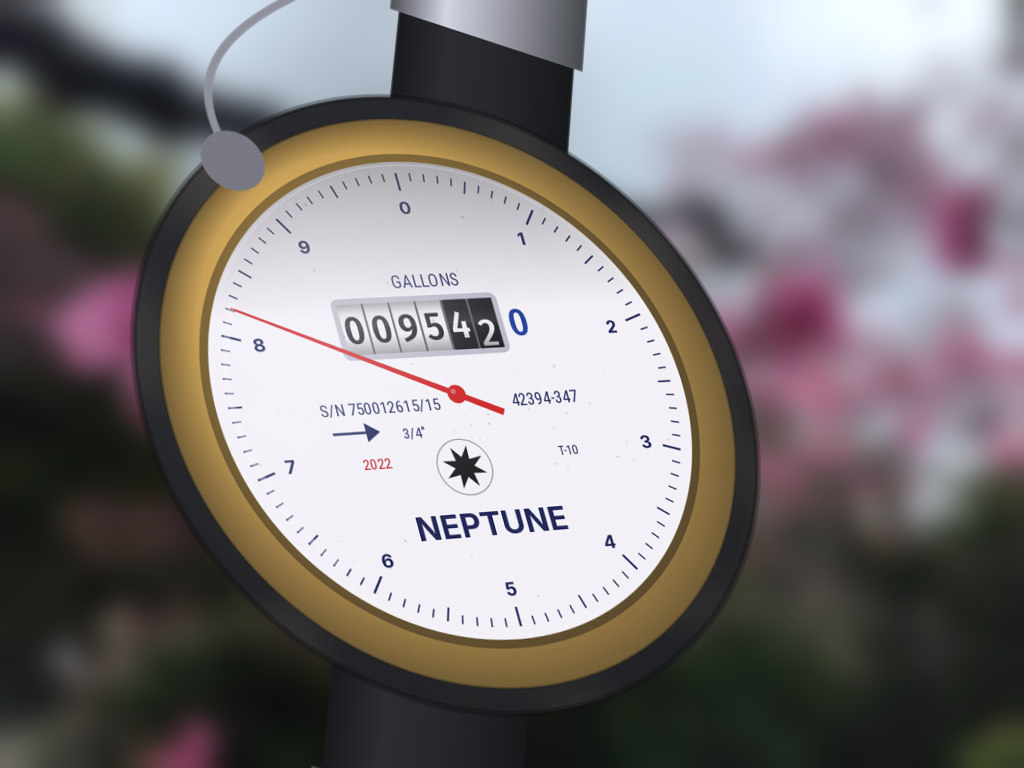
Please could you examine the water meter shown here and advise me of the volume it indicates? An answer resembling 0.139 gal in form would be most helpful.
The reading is 95418.2 gal
